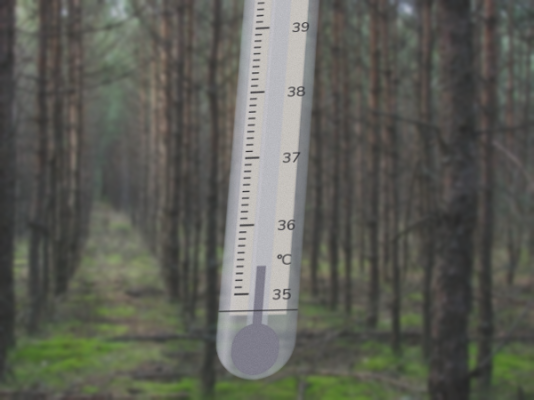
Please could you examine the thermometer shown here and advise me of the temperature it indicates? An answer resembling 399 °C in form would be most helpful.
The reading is 35.4 °C
